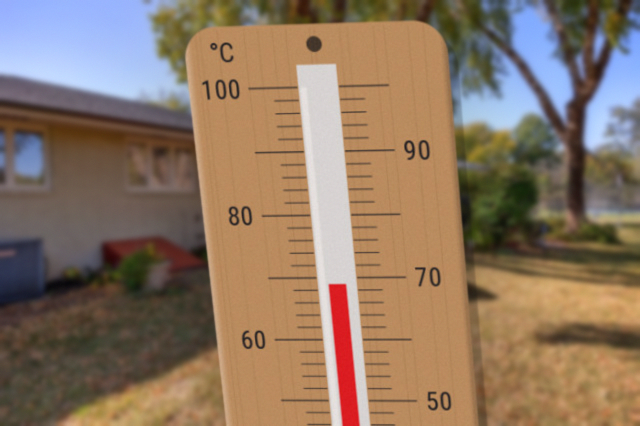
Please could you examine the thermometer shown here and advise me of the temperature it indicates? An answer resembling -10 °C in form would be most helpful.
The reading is 69 °C
